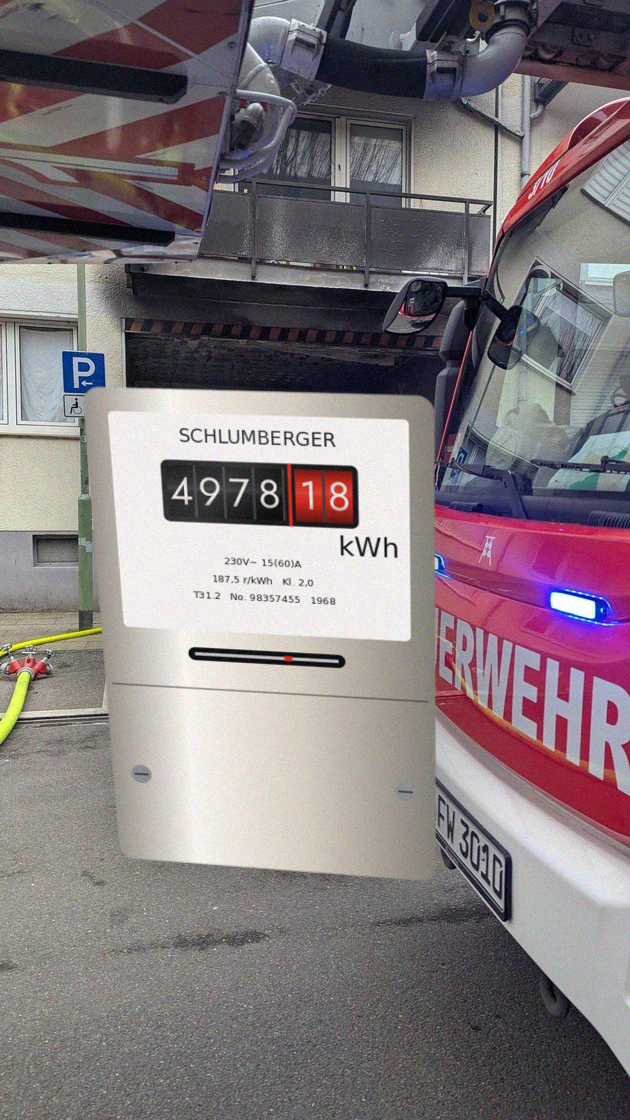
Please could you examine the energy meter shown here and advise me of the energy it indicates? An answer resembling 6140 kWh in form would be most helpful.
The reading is 4978.18 kWh
